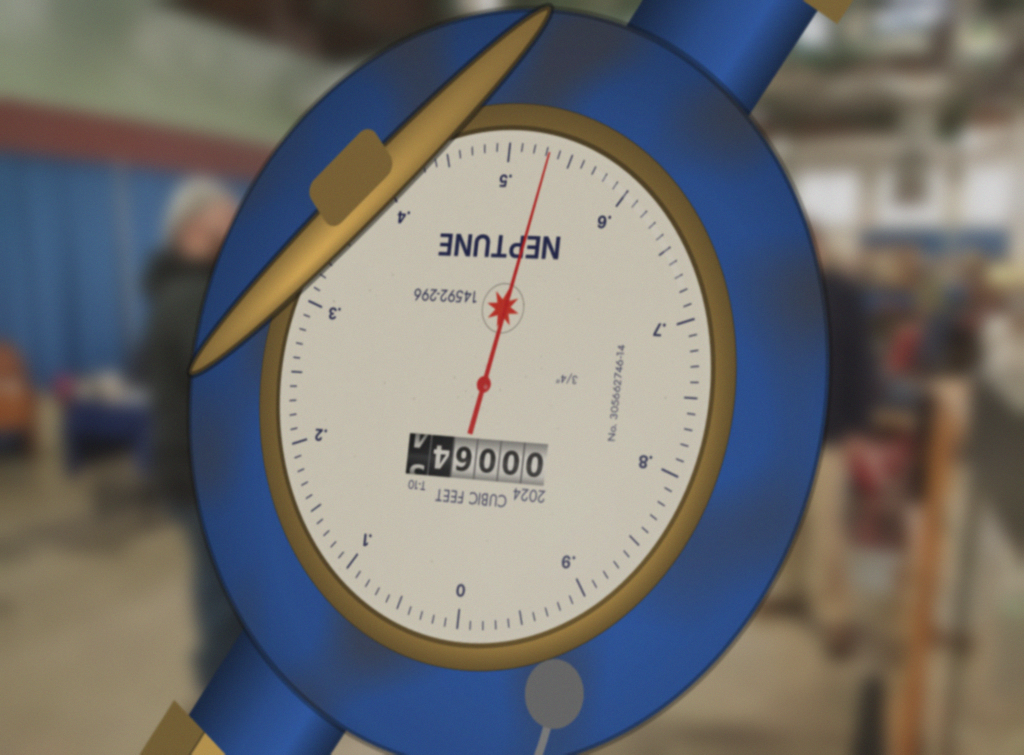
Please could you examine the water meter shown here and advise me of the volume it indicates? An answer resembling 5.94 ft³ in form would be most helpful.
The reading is 643.53 ft³
